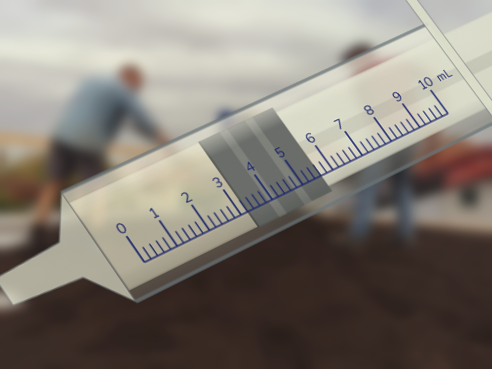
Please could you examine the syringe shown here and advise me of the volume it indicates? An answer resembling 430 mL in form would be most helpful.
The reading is 3.2 mL
